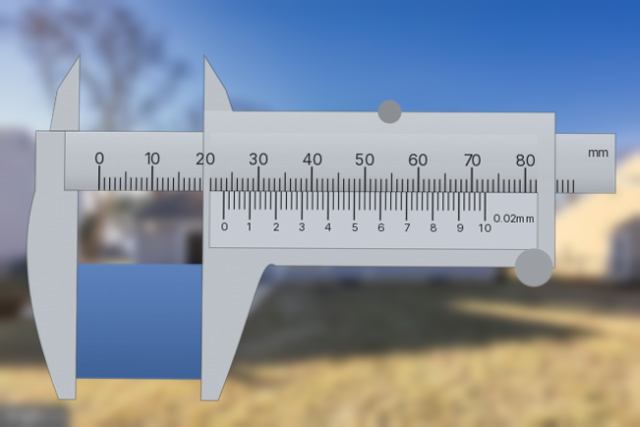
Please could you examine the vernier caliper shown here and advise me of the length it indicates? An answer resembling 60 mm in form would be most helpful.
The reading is 23.5 mm
